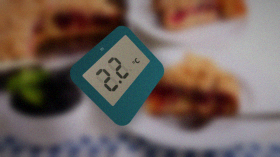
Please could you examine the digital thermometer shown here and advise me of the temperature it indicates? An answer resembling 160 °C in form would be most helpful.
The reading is 2.2 °C
